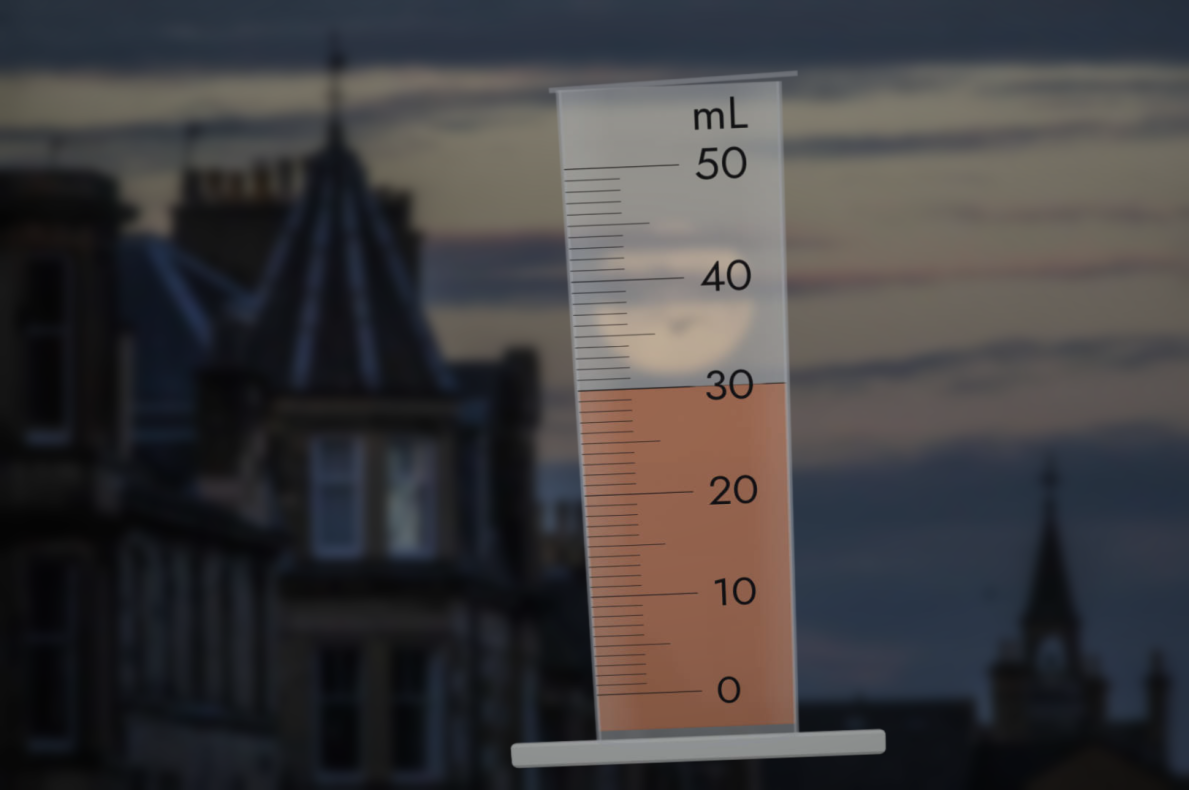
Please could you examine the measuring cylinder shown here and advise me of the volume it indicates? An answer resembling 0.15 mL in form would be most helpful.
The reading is 30 mL
